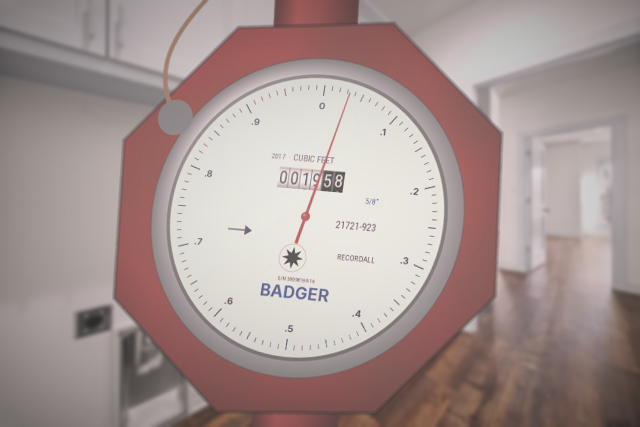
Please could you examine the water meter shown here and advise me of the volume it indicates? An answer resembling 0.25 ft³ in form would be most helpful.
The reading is 1958.03 ft³
